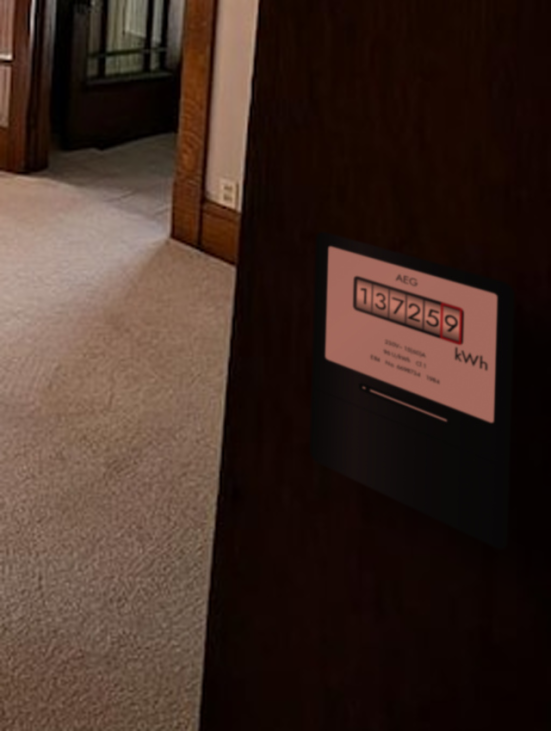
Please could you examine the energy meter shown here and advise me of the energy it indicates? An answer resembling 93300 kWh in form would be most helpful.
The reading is 13725.9 kWh
